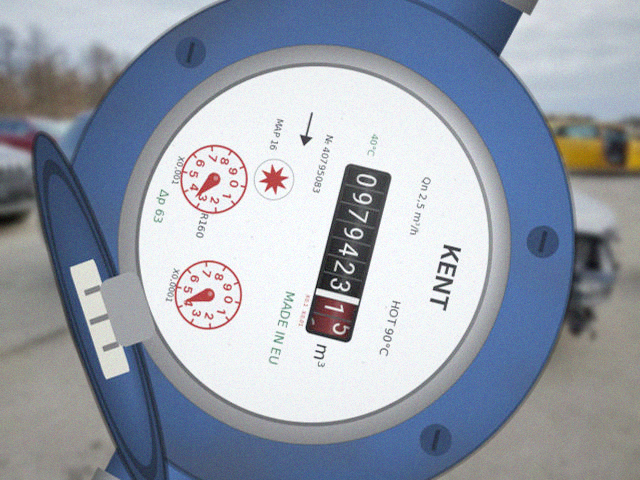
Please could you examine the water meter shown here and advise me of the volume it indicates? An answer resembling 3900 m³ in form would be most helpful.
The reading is 979423.1534 m³
